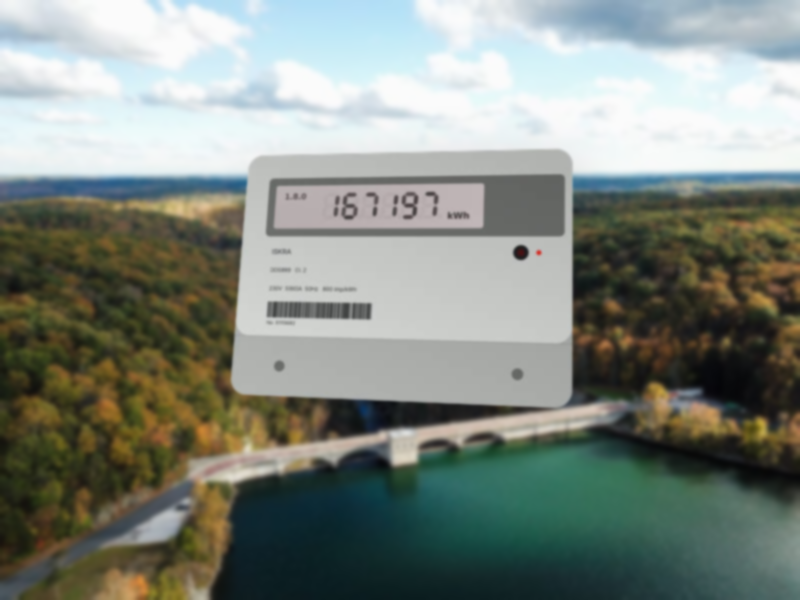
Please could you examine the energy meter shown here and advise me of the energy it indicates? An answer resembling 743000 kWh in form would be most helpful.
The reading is 167197 kWh
